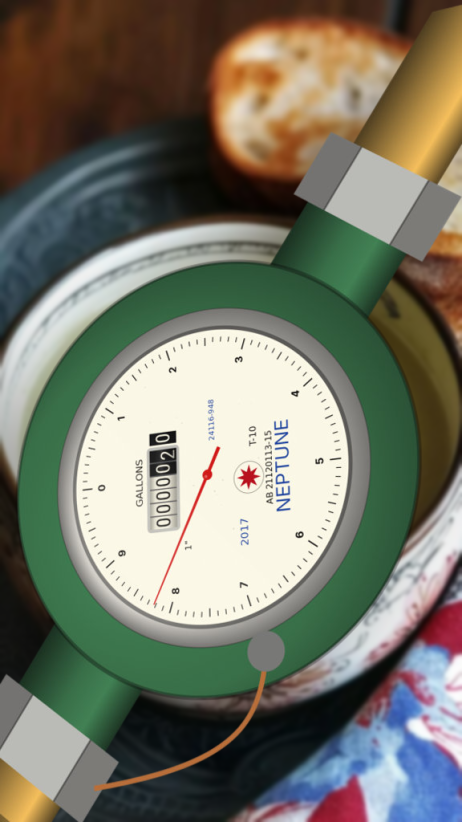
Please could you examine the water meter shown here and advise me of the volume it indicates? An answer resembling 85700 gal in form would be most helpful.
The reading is 18.2 gal
